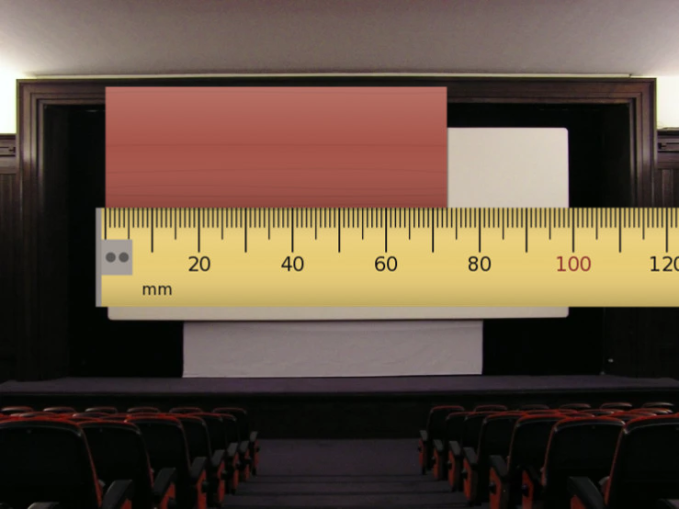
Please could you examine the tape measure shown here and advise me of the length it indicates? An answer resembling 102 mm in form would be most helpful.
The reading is 73 mm
